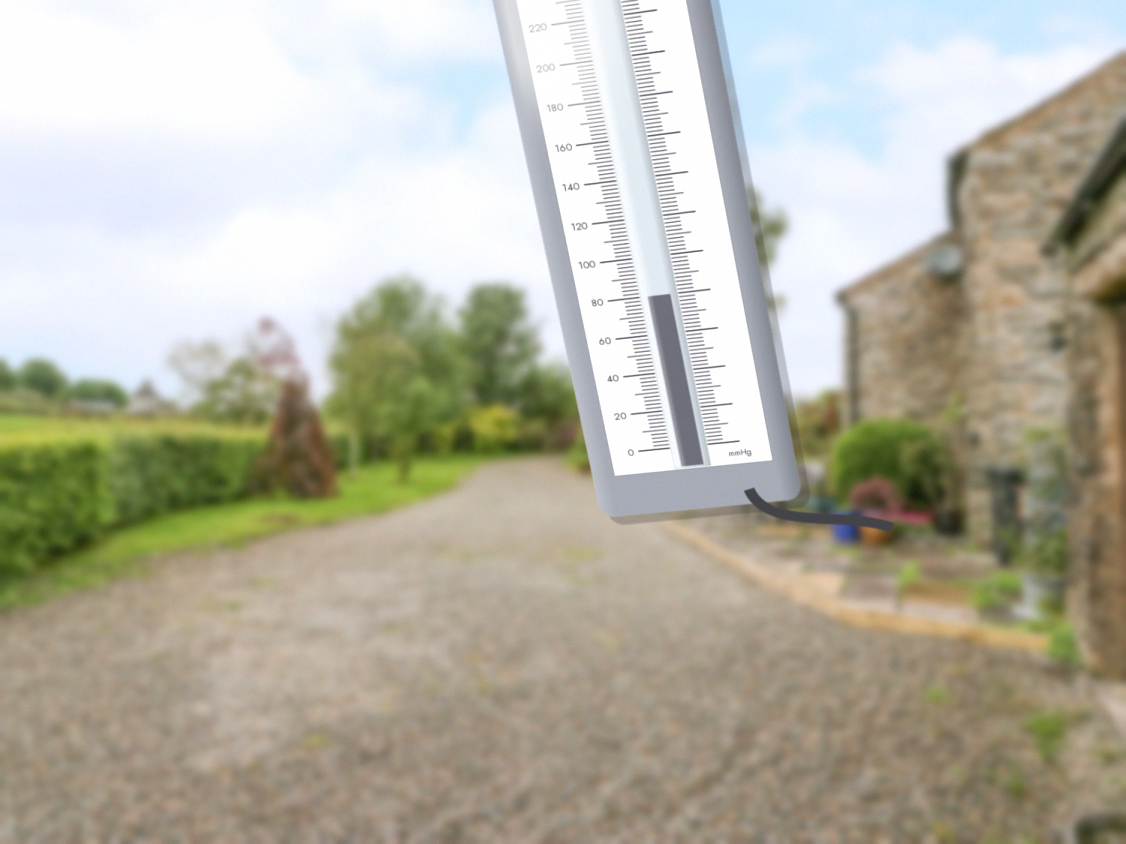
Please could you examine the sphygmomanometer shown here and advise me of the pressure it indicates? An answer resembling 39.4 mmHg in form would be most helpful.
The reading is 80 mmHg
